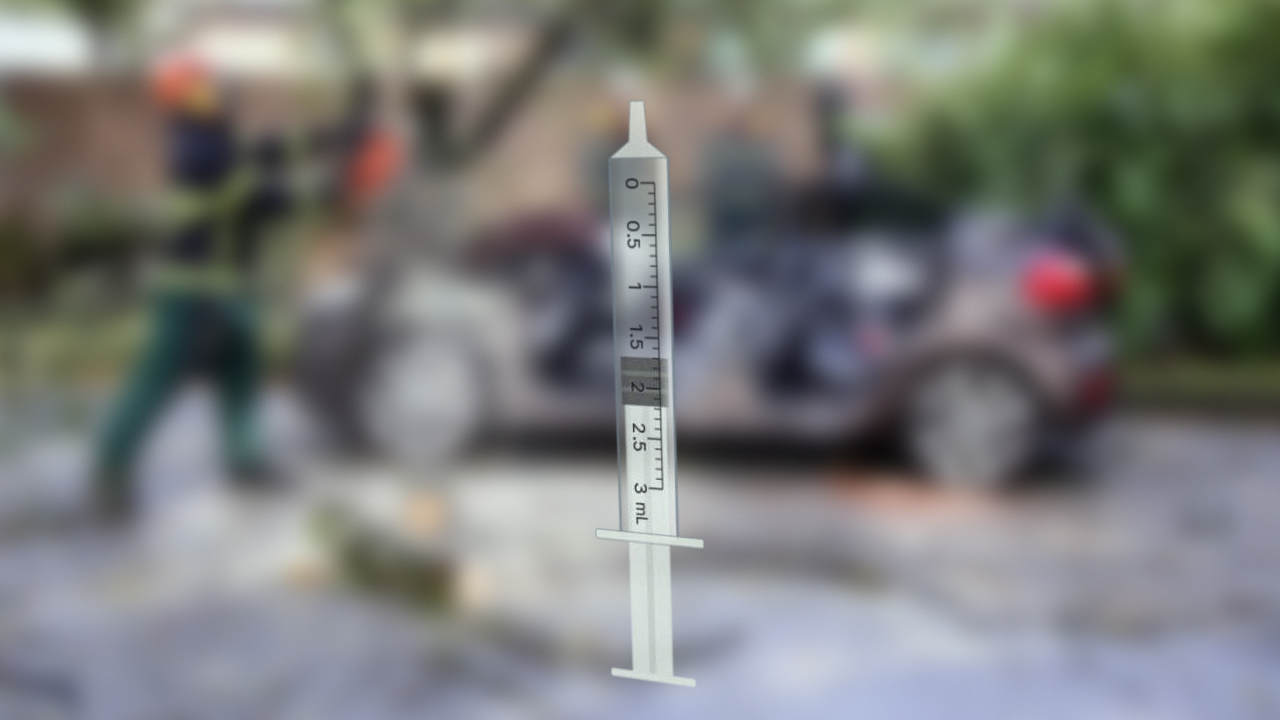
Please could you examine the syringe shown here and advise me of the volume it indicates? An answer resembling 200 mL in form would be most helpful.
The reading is 1.7 mL
